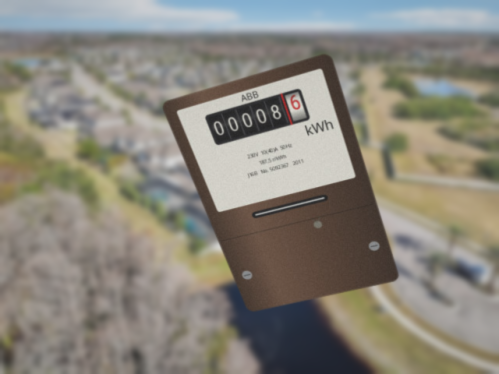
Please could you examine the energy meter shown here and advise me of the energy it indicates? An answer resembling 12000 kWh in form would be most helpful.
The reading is 8.6 kWh
